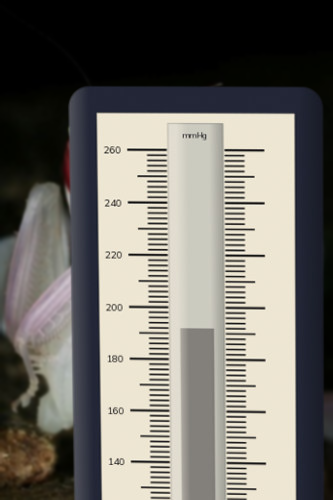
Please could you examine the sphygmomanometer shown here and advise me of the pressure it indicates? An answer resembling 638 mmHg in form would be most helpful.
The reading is 192 mmHg
